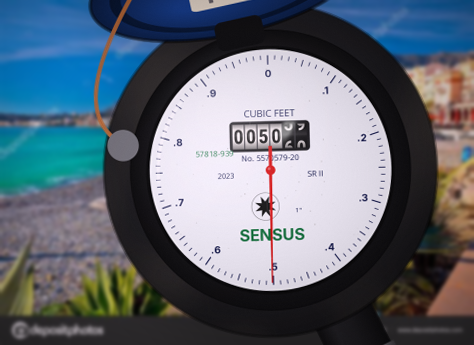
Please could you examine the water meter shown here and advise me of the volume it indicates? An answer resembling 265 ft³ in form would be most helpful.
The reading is 5059.50 ft³
